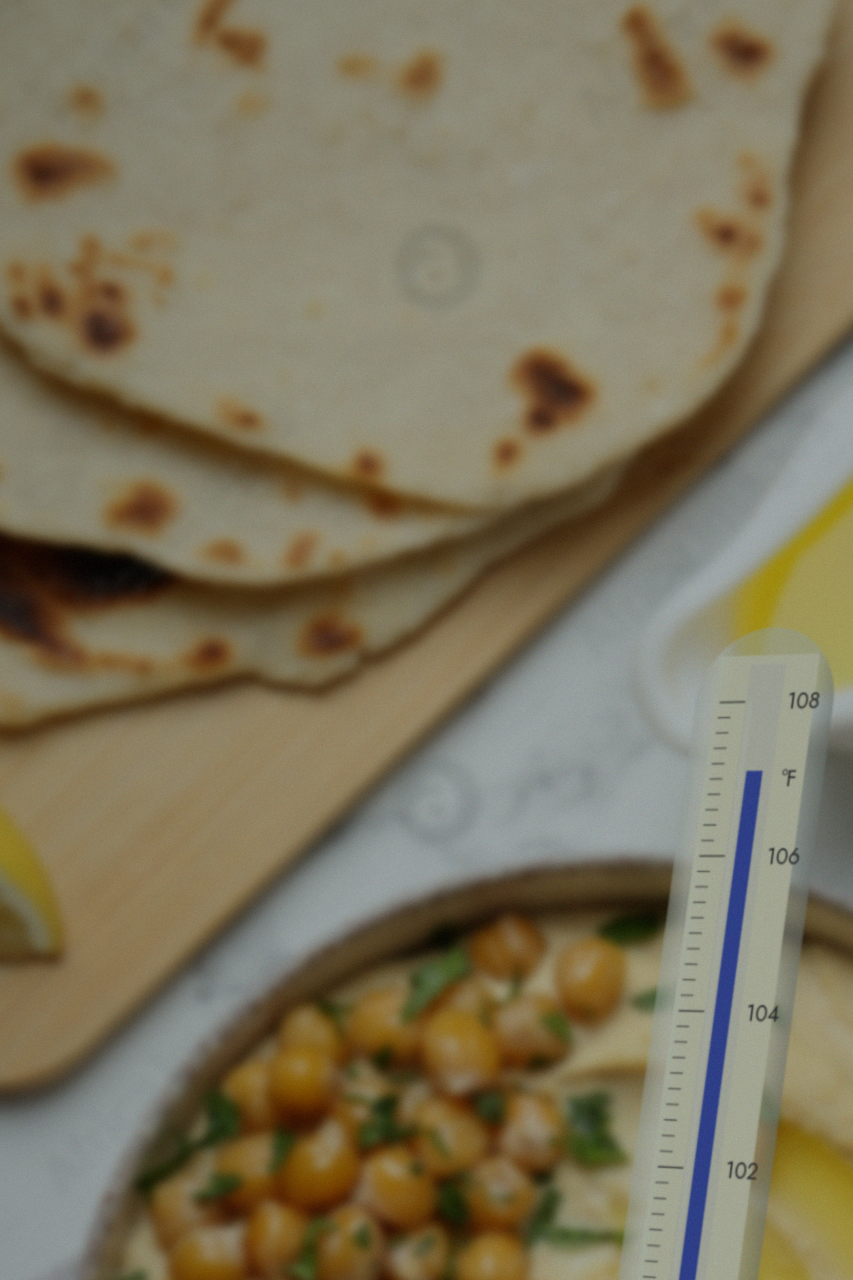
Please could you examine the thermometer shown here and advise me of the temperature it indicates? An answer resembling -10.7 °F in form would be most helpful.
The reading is 107.1 °F
